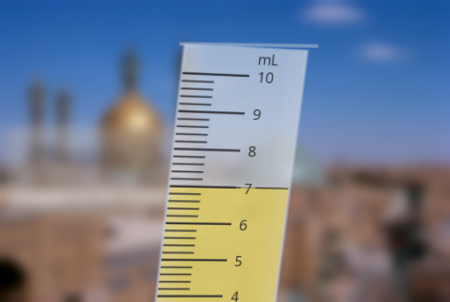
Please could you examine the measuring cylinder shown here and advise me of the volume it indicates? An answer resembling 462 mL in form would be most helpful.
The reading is 7 mL
